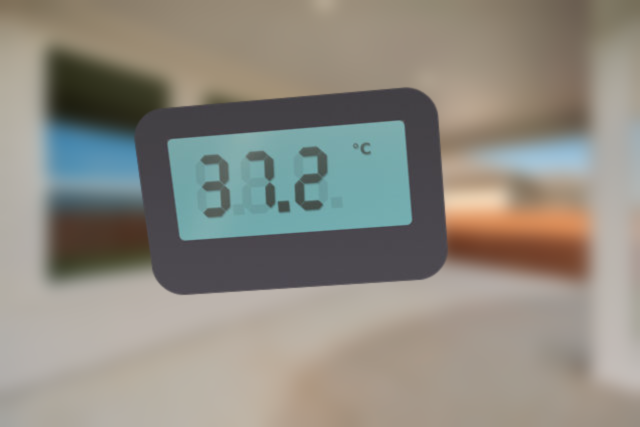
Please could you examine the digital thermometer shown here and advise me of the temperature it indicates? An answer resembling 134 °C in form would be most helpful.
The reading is 37.2 °C
